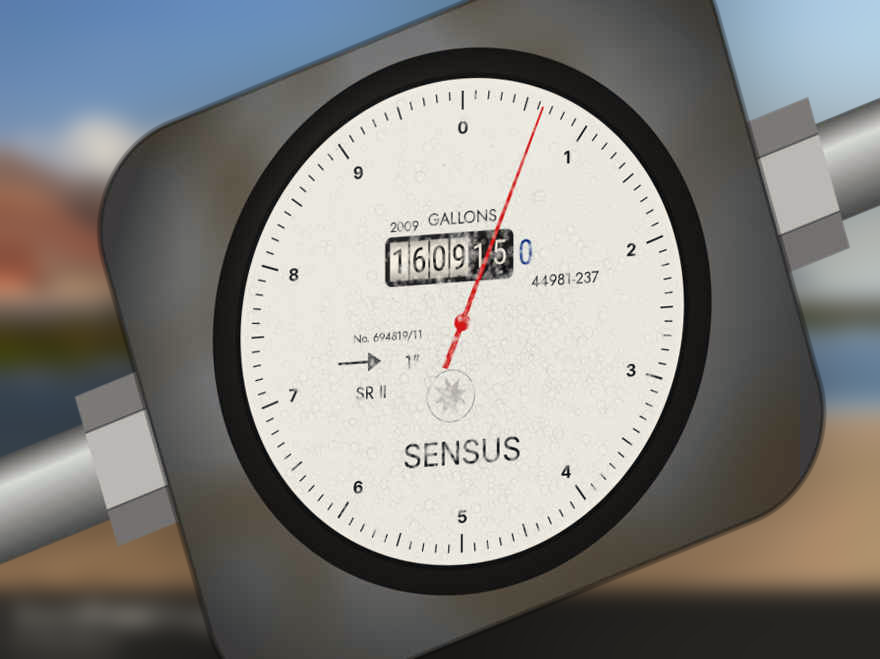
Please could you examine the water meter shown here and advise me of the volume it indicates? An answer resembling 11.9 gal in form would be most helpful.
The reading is 1609150.6 gal
